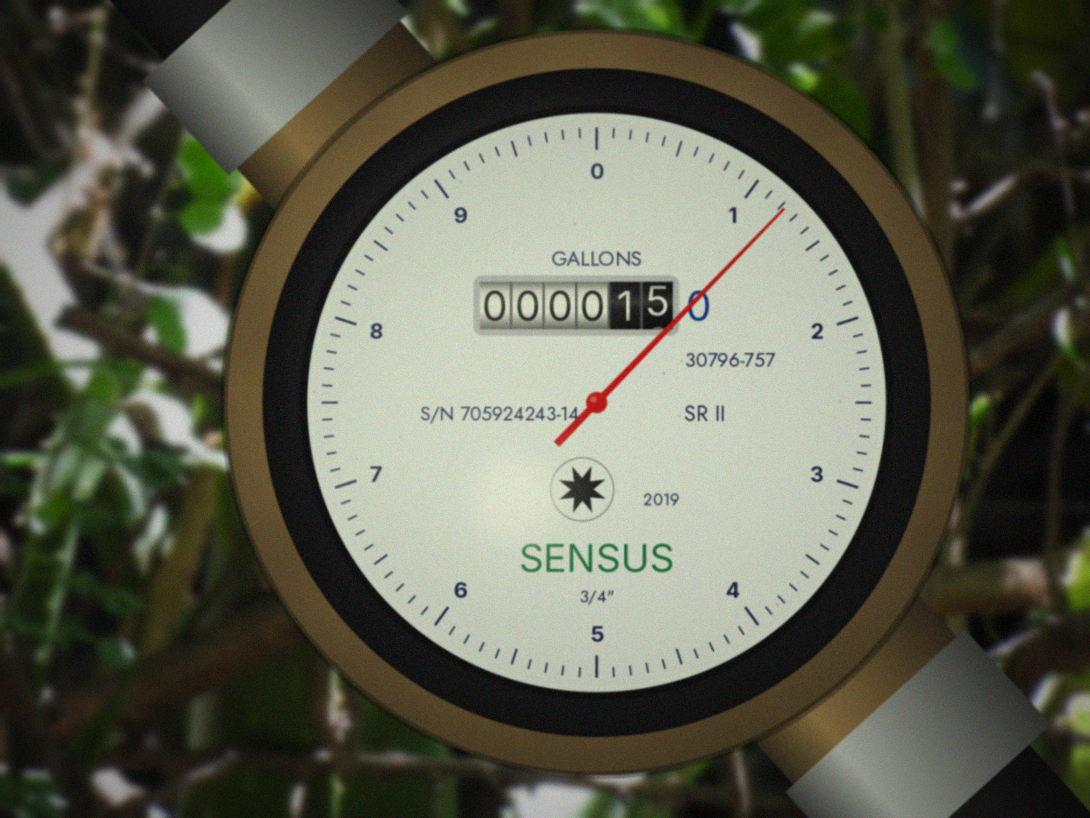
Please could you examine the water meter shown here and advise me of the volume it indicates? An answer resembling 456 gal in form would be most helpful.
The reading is 151.2 gal
